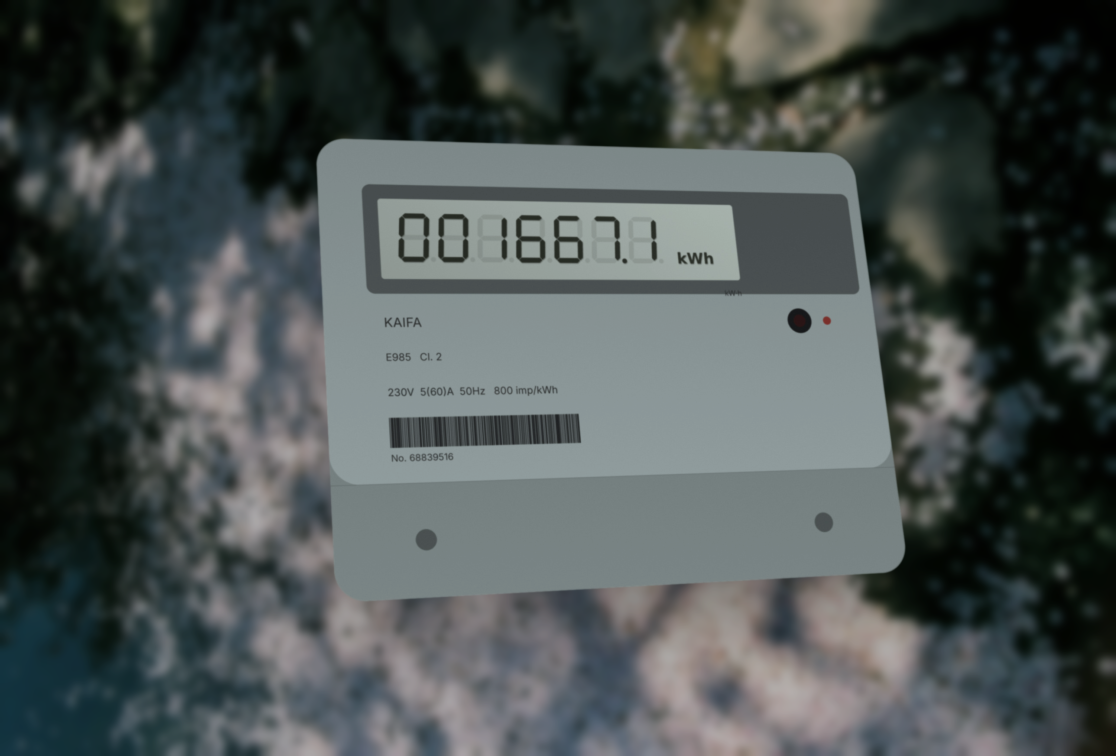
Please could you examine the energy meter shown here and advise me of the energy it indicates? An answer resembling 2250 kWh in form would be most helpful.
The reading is 1667.1 kWh
